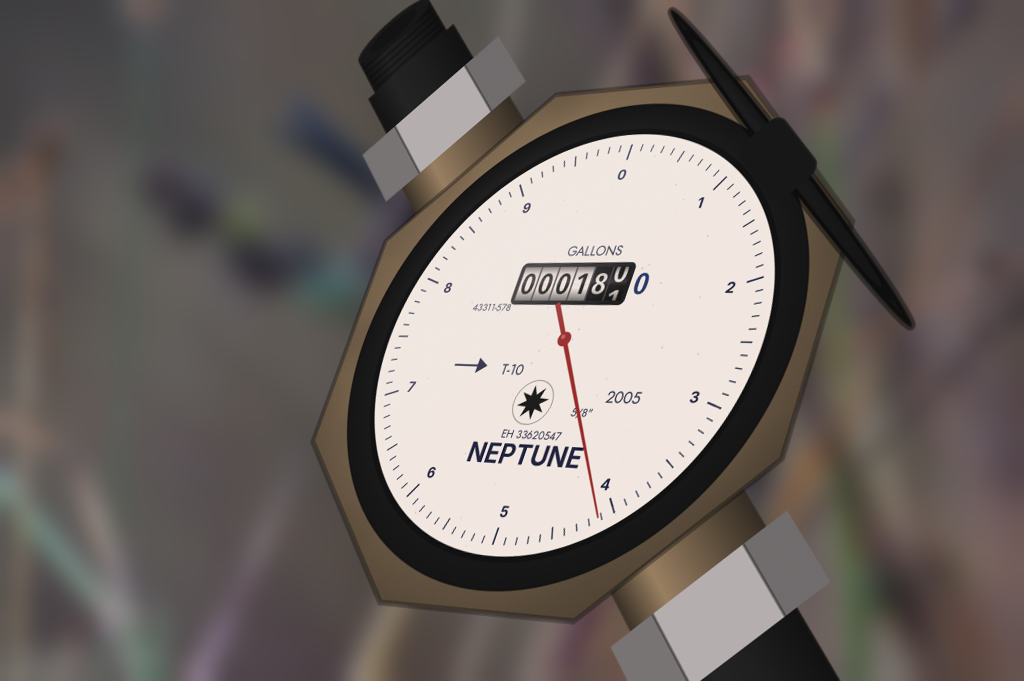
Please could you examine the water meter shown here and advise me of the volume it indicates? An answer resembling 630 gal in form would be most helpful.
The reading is 1804.1 gal
